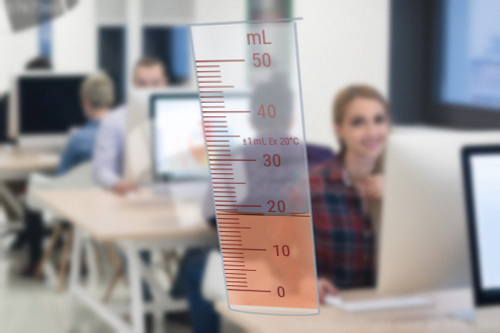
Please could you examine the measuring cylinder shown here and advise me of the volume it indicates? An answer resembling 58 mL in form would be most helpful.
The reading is 18 mL
